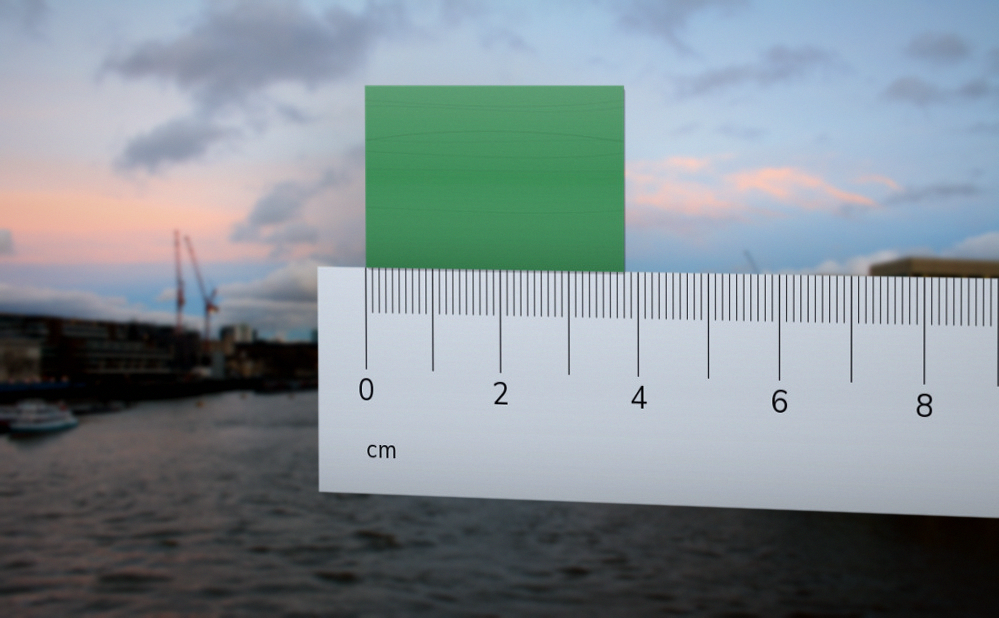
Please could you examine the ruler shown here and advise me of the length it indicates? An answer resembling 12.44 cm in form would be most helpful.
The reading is 3.8 cm
